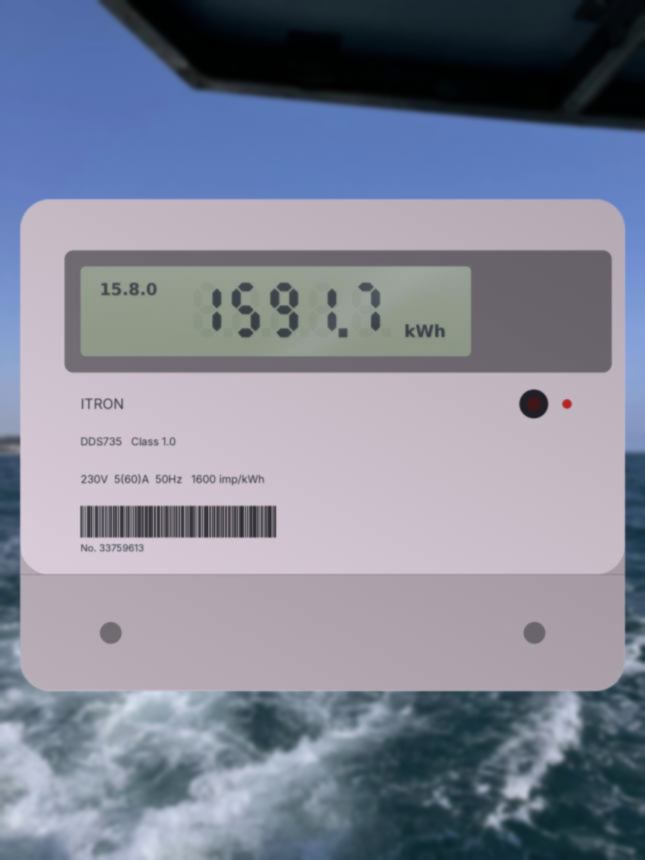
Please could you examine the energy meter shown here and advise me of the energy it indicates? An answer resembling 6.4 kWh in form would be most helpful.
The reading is 1591.7 kWh
